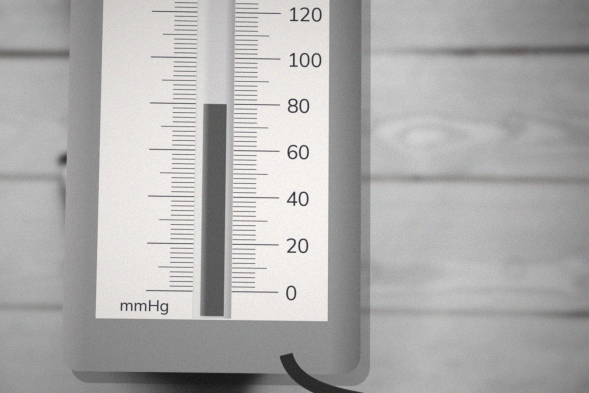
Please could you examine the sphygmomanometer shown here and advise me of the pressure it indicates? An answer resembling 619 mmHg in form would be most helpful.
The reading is 80 mmHg
